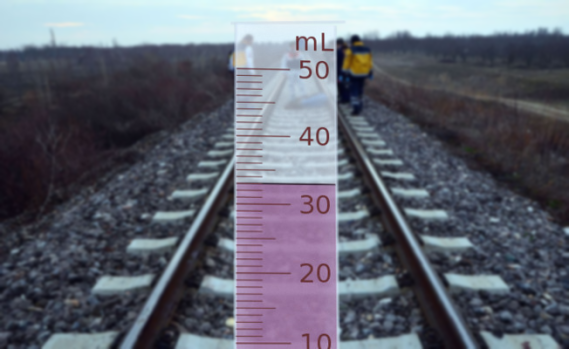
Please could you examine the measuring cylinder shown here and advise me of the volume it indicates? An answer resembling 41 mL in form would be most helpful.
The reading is 33 mL
